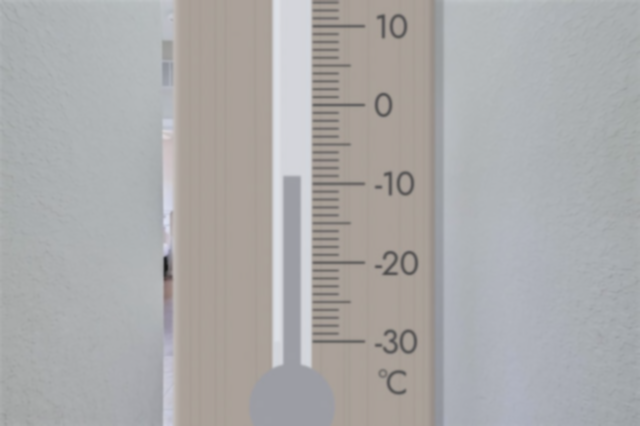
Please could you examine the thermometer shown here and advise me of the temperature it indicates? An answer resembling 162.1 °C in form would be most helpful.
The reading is -9 °C
